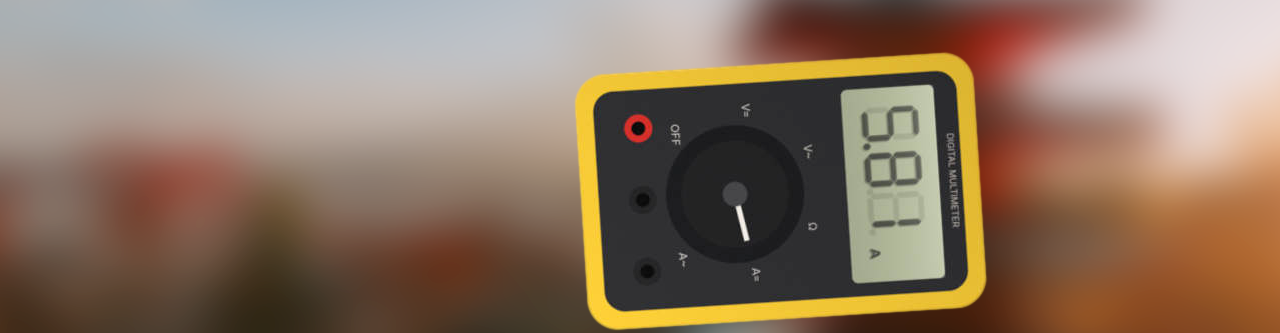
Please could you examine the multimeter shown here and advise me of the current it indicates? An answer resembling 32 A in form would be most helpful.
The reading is 5.81 A
